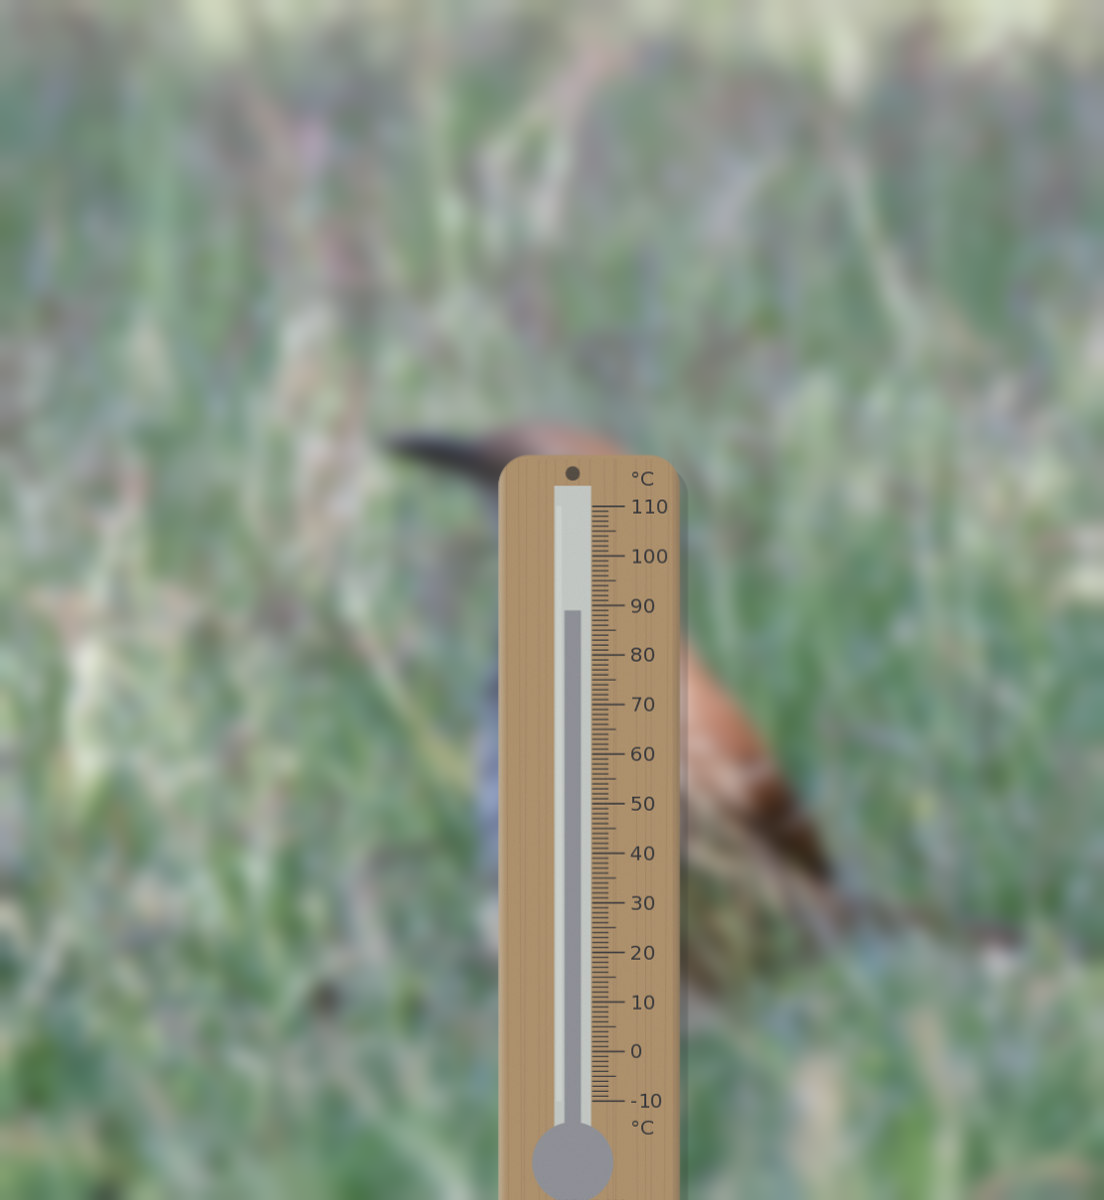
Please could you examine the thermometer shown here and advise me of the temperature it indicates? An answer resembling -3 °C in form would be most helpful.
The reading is 89 °C
